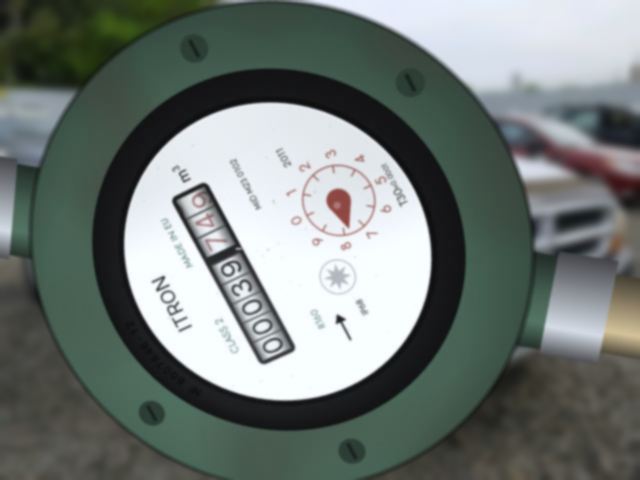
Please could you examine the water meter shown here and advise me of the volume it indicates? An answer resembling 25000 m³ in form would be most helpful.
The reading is 39.7487 m³
